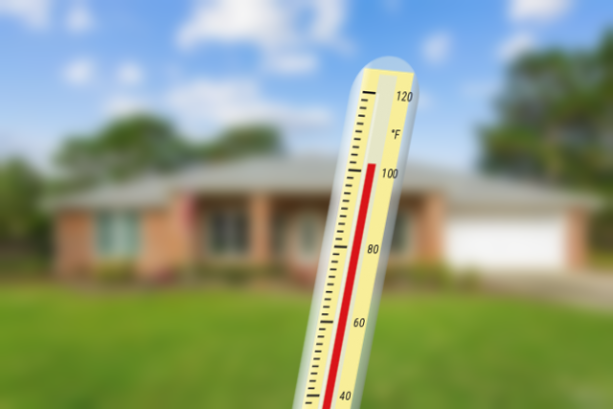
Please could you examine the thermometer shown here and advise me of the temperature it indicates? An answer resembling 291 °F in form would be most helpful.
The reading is 102 °F
